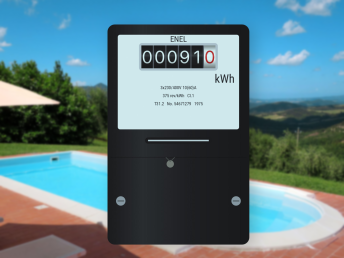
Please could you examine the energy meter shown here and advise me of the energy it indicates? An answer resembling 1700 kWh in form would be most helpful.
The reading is 91.0 kWh
